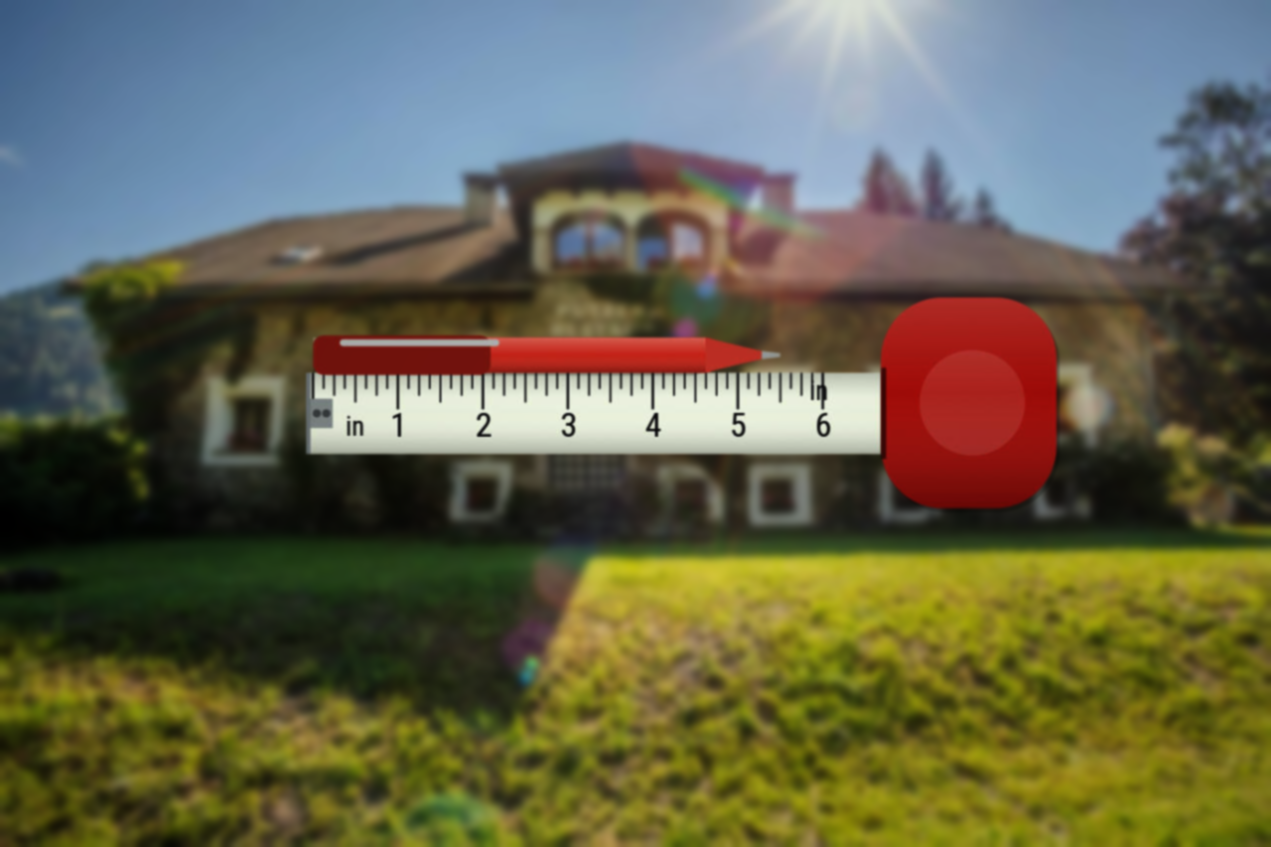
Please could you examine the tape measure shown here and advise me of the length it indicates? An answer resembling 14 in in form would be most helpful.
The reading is 5.5 in
